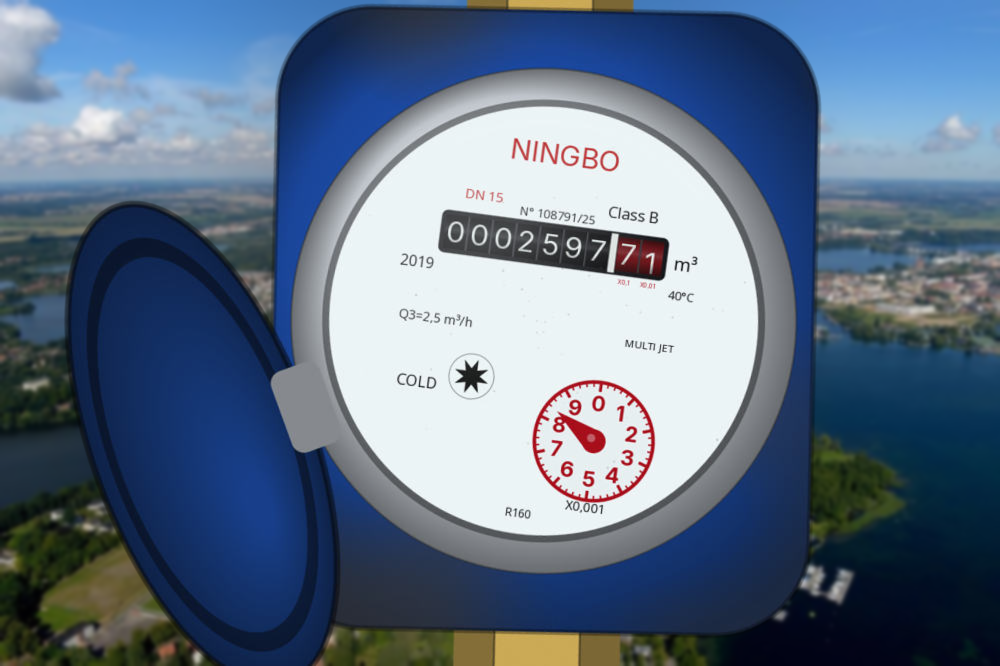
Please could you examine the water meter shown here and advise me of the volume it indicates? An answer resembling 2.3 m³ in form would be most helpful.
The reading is 2597.708 m³
